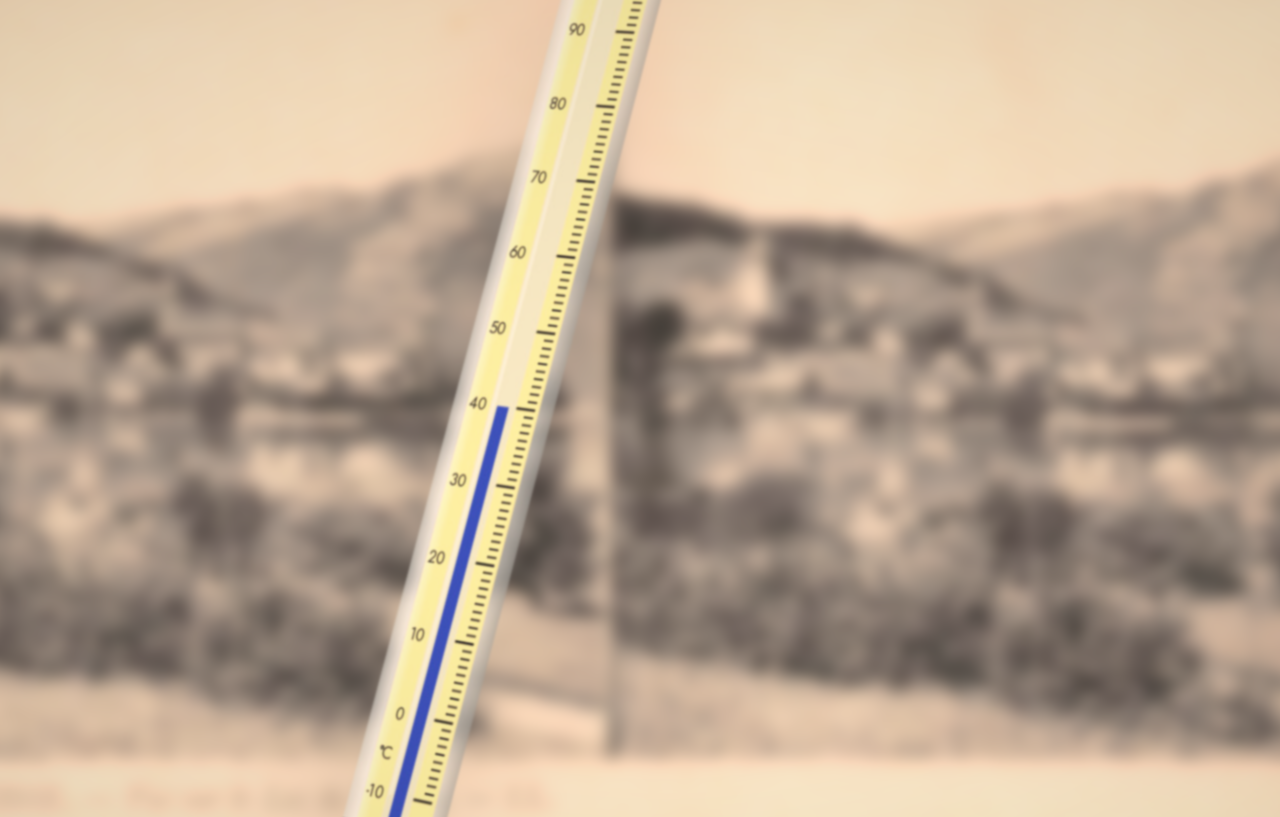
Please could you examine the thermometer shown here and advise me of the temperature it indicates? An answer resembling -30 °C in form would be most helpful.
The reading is 40 °C
